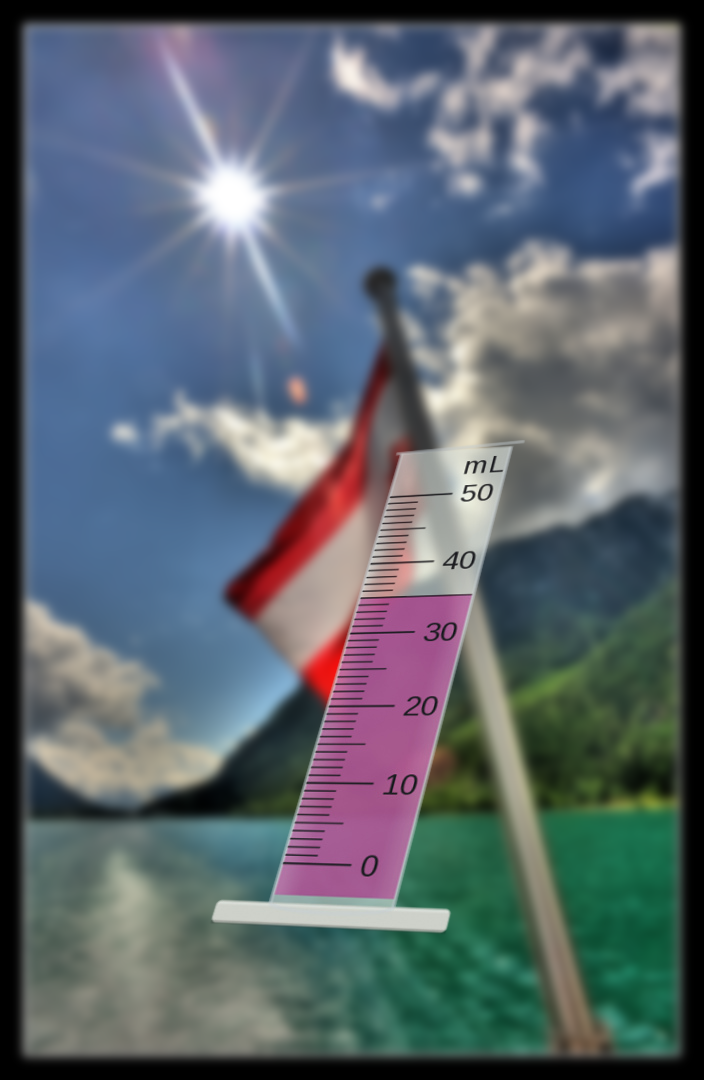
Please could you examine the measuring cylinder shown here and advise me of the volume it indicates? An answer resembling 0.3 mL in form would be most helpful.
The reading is 35 mL
